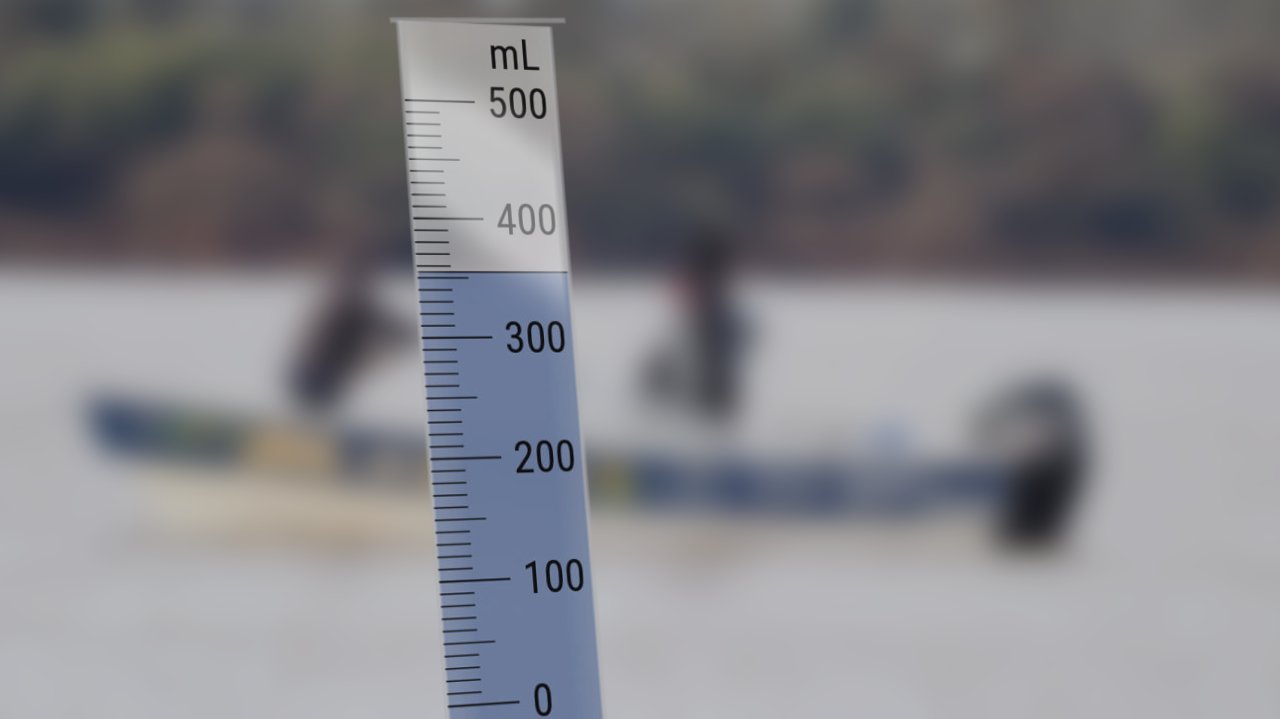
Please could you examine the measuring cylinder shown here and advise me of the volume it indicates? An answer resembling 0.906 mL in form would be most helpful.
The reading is 355 mL
